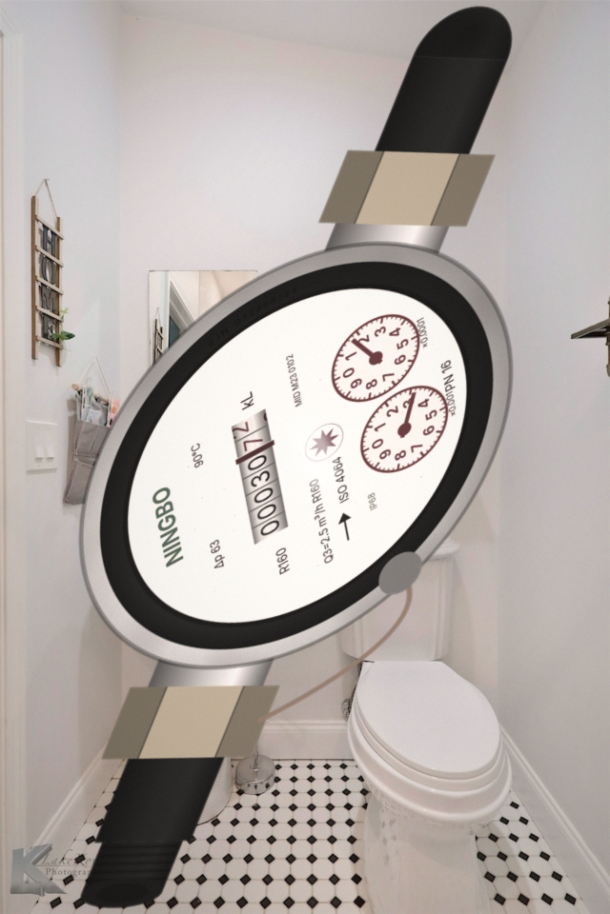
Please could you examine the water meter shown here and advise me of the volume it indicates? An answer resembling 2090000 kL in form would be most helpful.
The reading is 30.7231 kL
